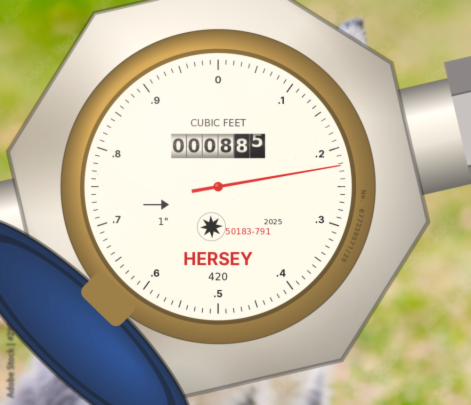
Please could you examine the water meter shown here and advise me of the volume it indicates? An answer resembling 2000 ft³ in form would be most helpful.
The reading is 885.22 ft³
